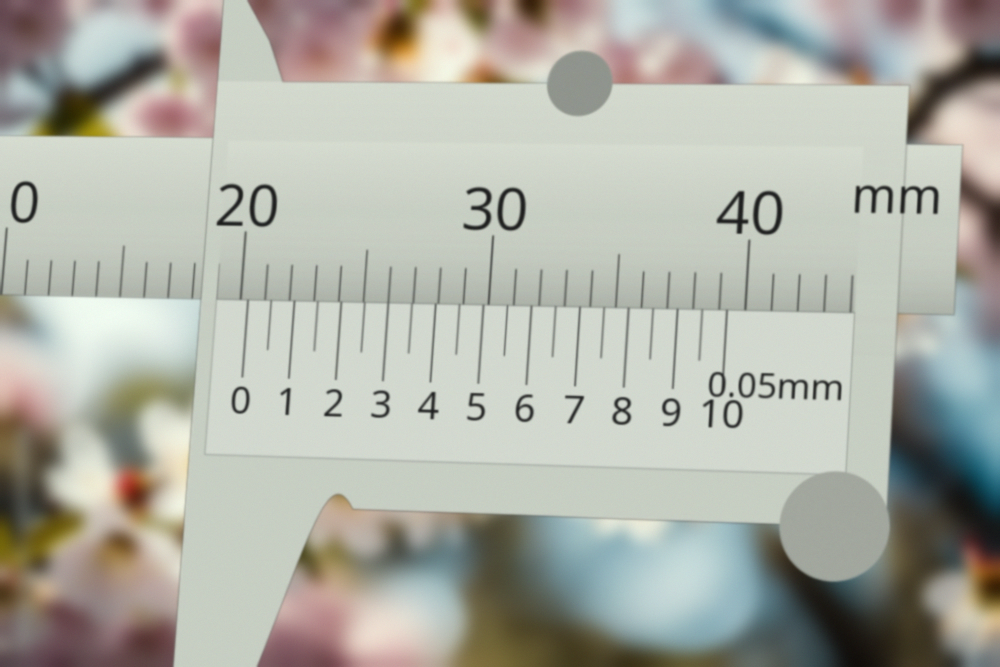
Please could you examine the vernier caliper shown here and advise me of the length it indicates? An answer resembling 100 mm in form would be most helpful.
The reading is 20.3 mm
